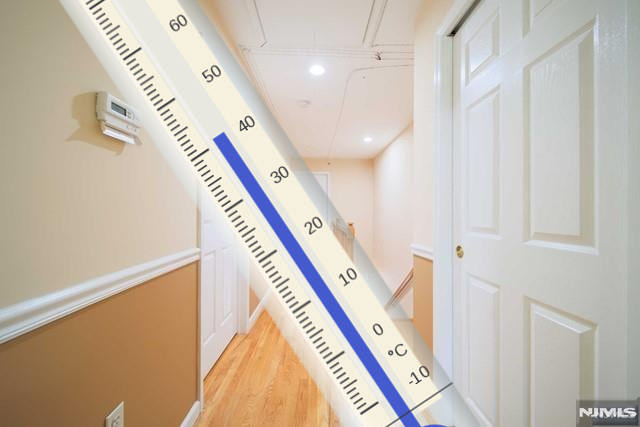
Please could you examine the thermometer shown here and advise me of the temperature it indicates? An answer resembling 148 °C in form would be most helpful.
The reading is 41 °C
